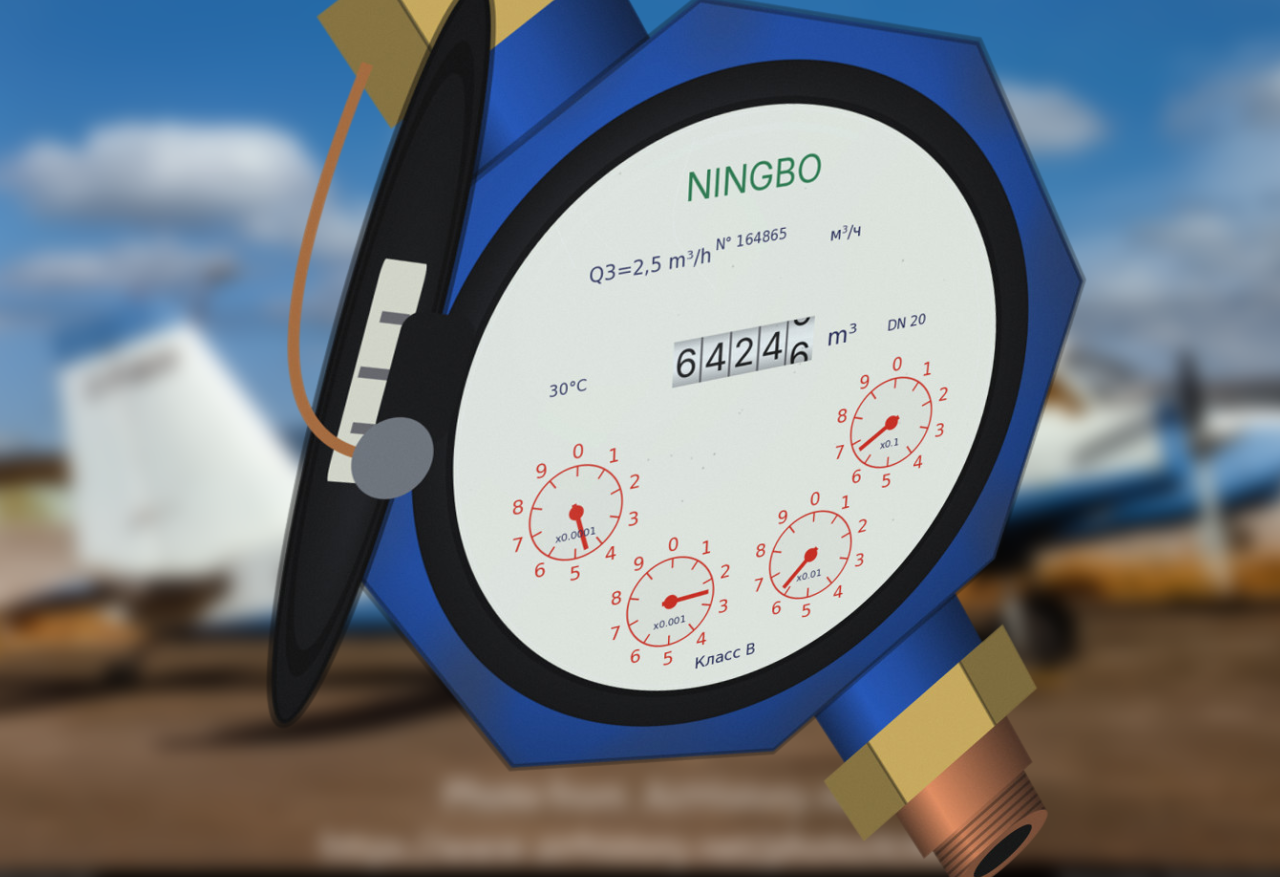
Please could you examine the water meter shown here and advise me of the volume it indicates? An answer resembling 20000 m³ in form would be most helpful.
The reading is 64245.6624 m³
